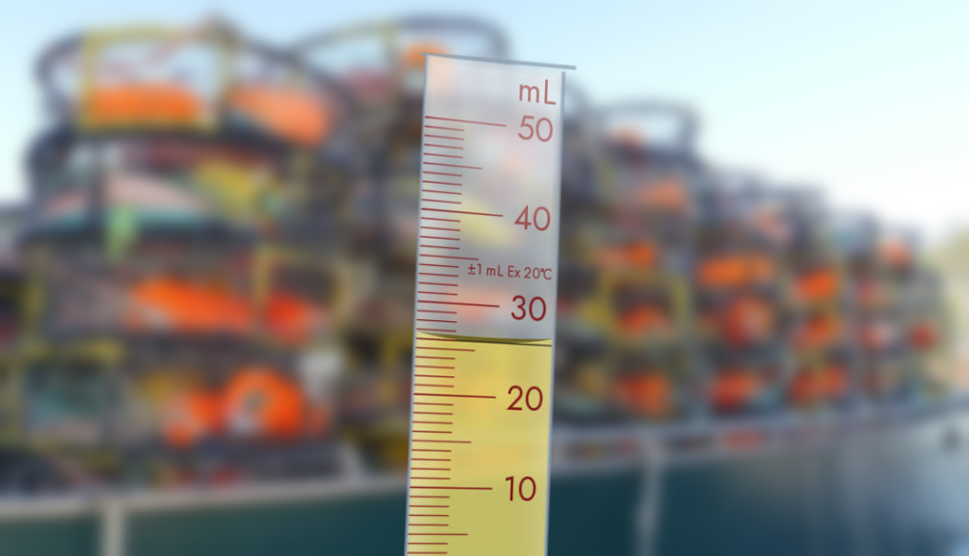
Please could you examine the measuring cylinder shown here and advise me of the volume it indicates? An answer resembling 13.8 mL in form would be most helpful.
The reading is 26 mL
